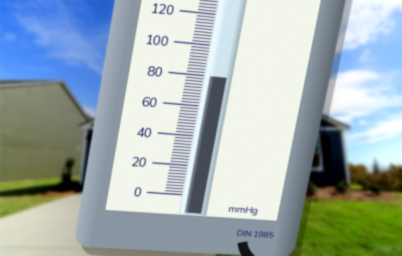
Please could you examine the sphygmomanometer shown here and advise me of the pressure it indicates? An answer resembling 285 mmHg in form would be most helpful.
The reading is 80 mmHg
